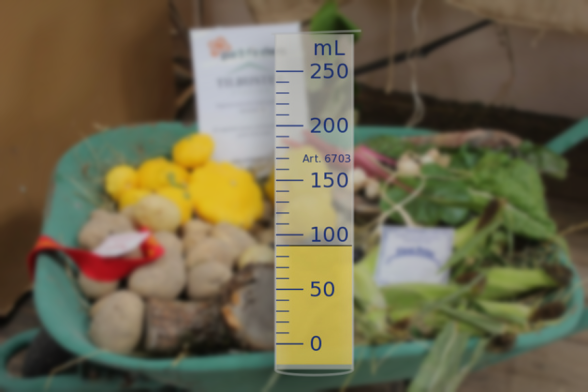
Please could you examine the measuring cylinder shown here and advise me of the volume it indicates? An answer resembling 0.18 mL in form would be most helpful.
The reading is 90 mL
